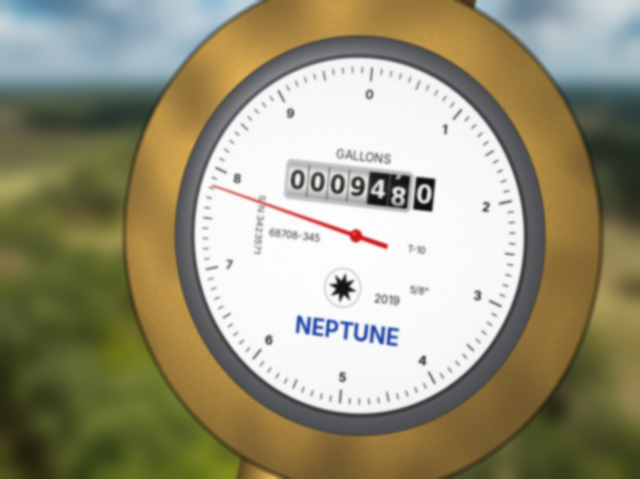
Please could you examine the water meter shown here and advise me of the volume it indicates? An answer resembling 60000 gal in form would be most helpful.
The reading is 9477.8 gal
